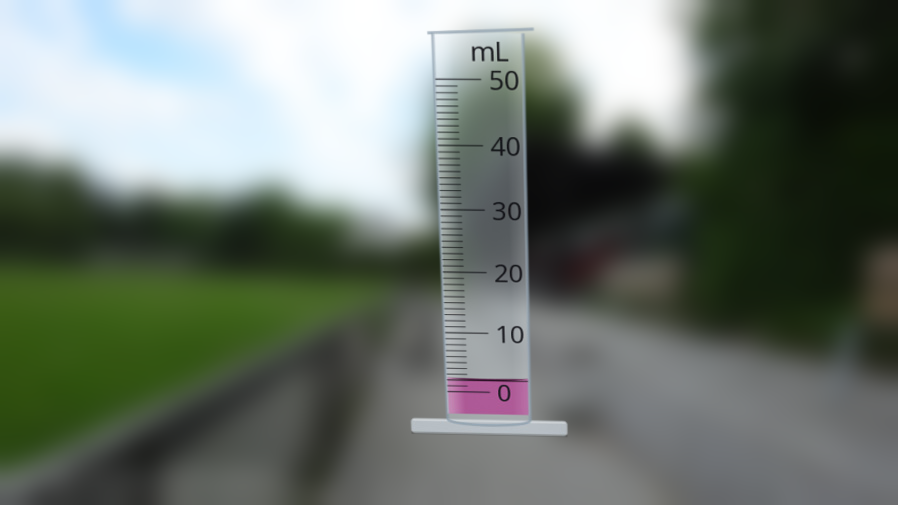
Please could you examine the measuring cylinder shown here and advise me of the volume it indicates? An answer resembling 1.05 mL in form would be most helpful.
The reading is 2 mL
